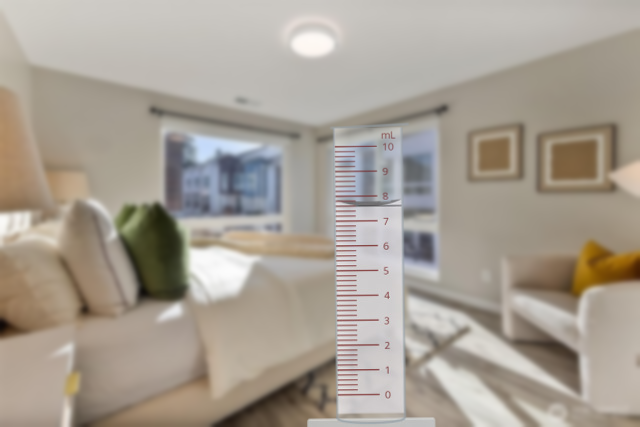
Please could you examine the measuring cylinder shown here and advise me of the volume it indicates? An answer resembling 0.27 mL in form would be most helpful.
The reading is 7.6 mL
